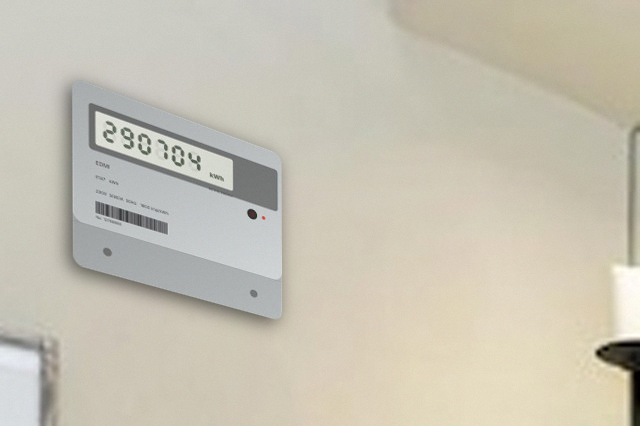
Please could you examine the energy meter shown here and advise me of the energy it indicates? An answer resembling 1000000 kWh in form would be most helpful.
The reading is 290704 kWh
